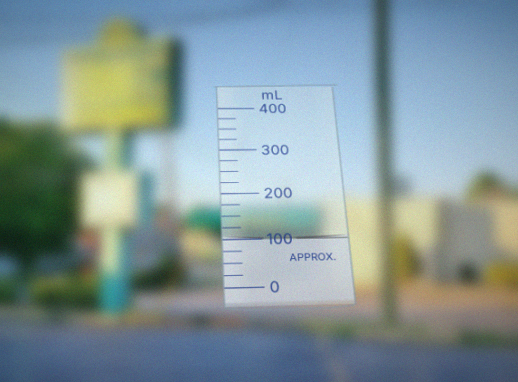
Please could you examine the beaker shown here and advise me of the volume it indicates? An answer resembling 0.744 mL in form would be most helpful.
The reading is 100 mL
